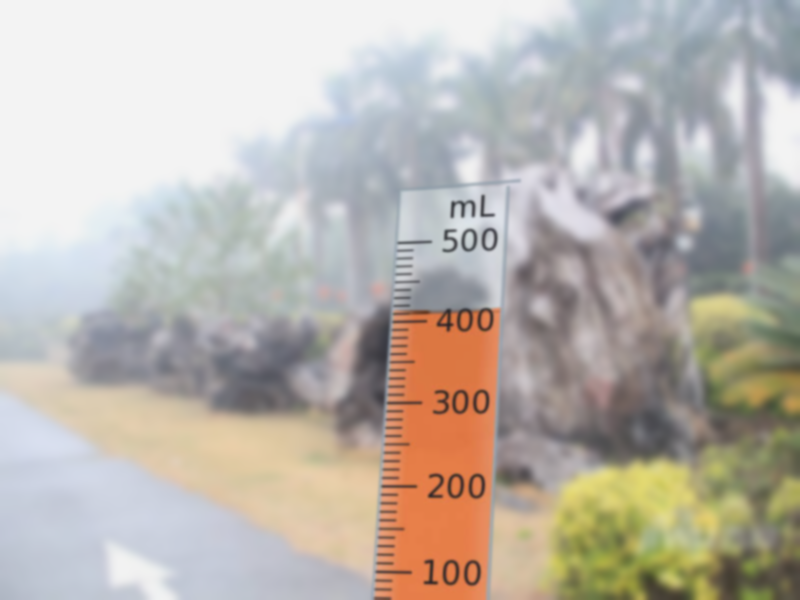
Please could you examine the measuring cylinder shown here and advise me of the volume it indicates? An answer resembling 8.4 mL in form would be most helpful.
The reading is 410 mL
